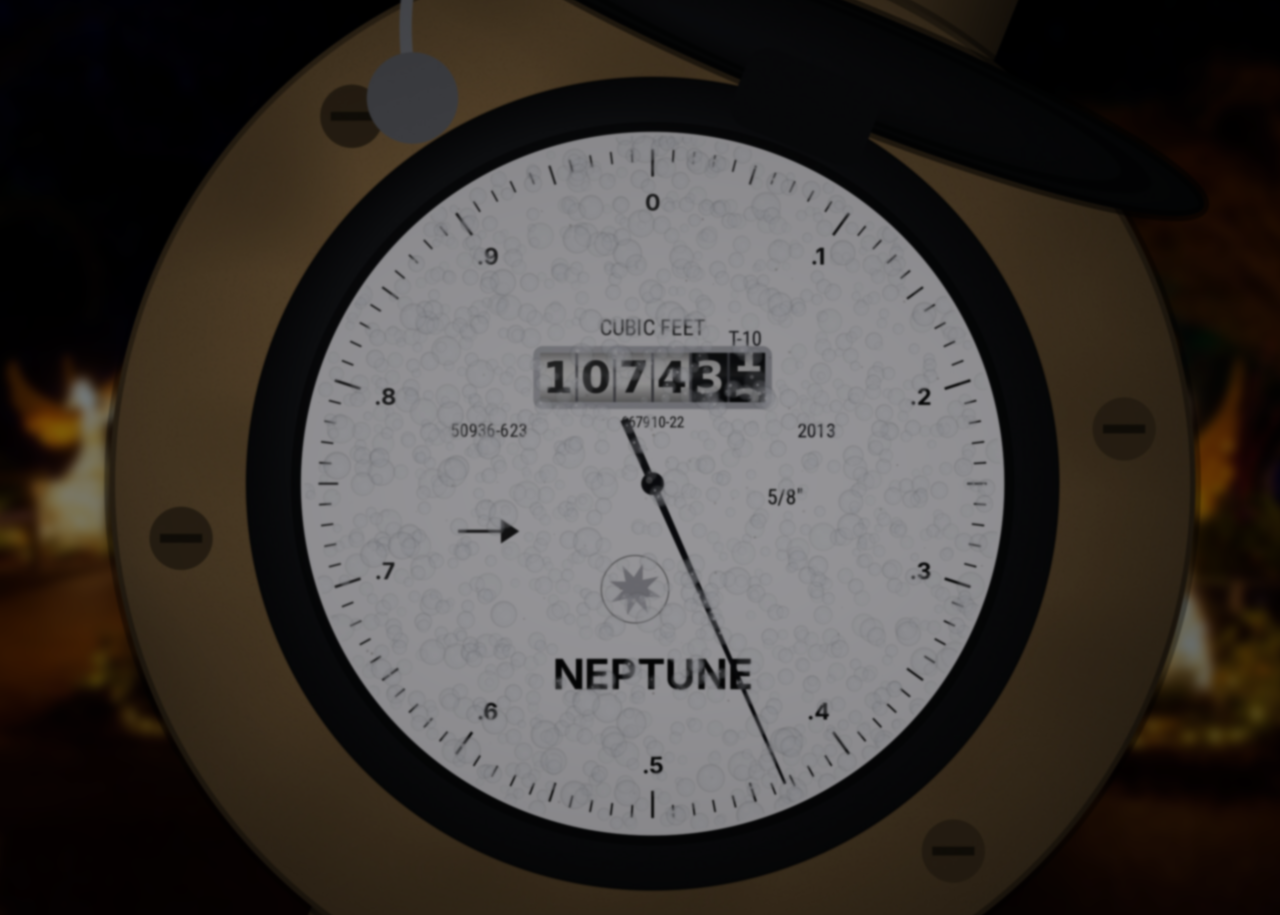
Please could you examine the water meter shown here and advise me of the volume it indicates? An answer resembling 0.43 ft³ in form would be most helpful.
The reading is 107431.43 ft³
